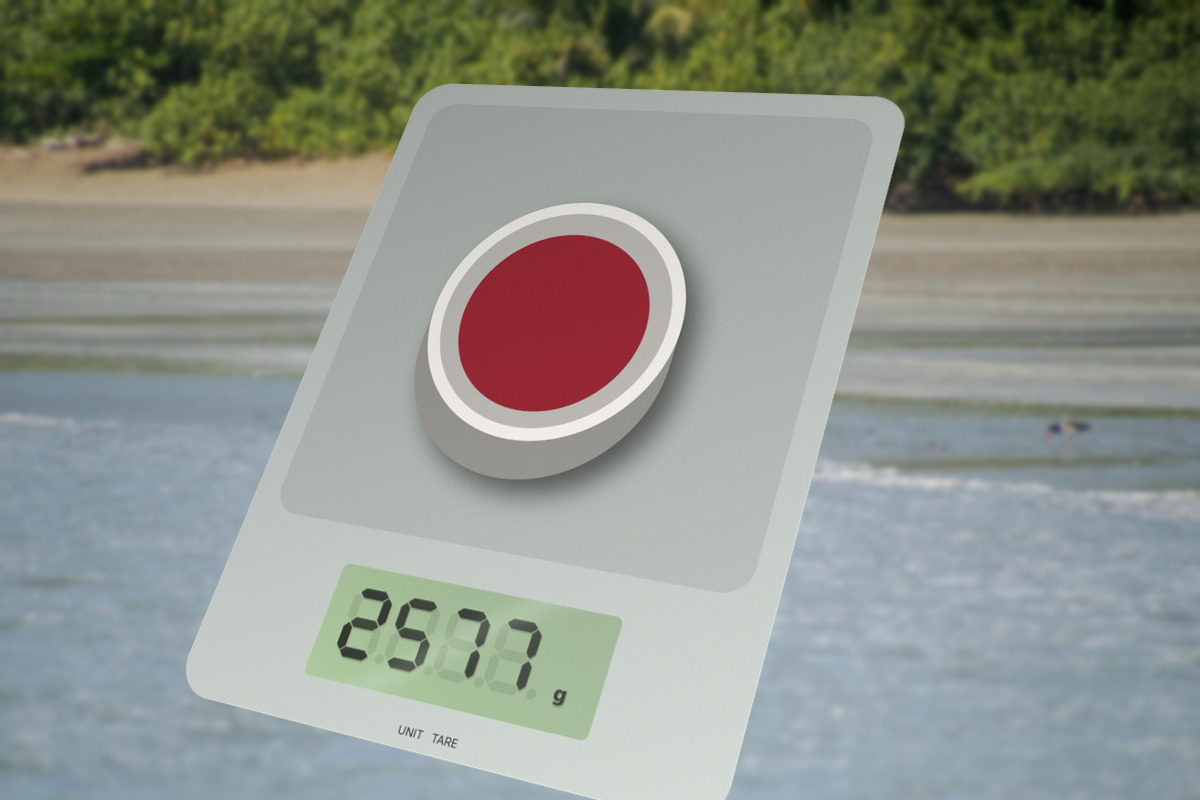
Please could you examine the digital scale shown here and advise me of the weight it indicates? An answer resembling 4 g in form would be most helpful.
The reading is 2577 g
